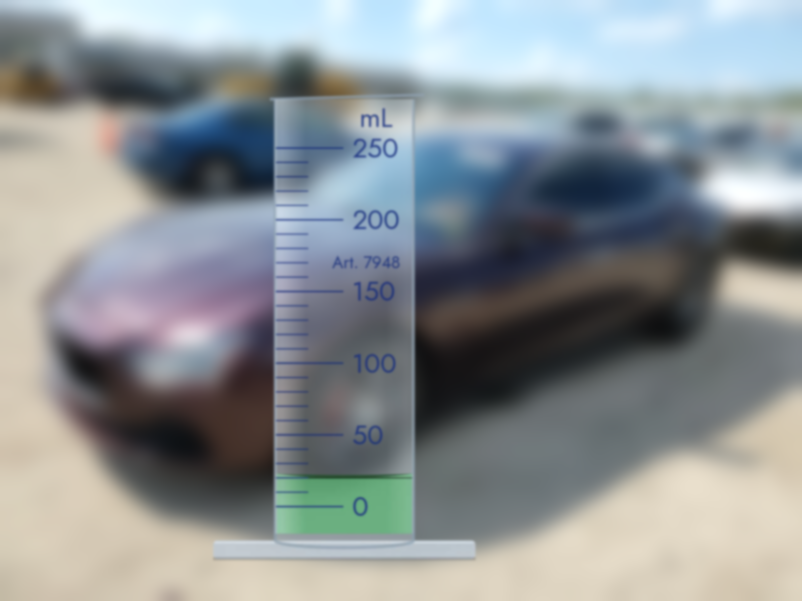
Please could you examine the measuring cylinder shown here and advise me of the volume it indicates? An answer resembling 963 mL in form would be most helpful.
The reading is 20 mL
